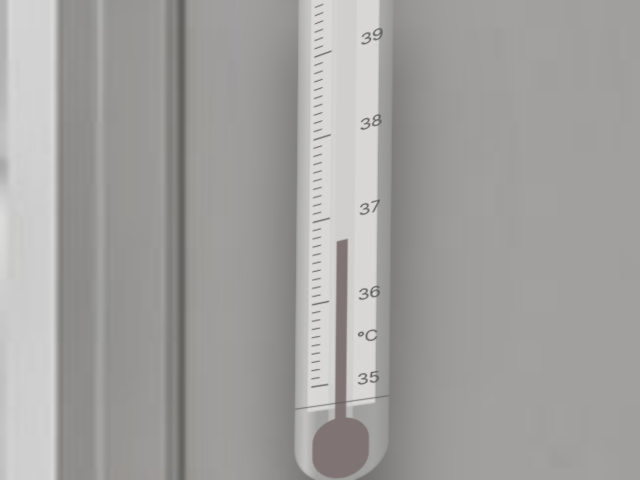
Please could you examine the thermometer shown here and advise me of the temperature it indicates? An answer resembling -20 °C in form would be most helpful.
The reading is 36.7 °C
